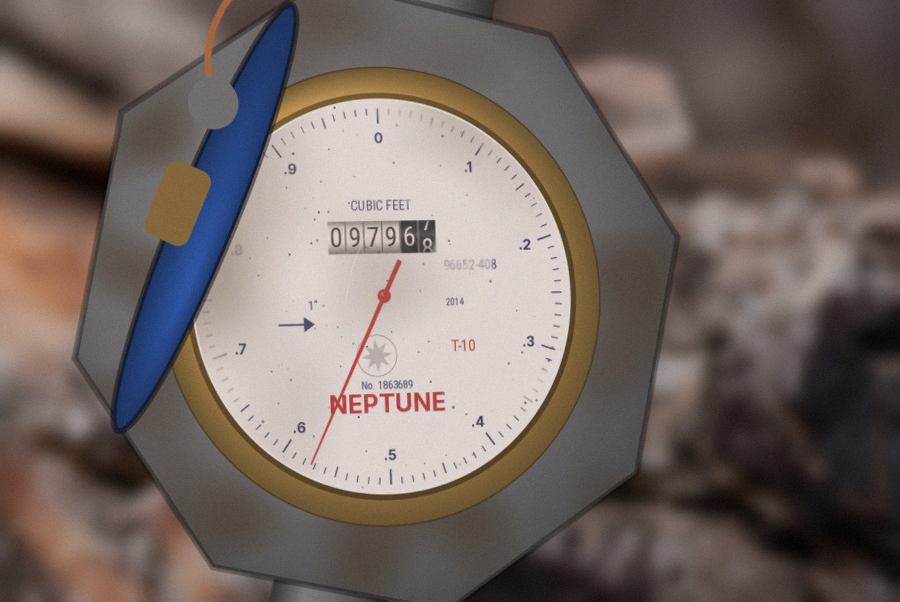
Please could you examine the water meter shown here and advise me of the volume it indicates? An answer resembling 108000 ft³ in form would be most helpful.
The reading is 97967.57 ft³
